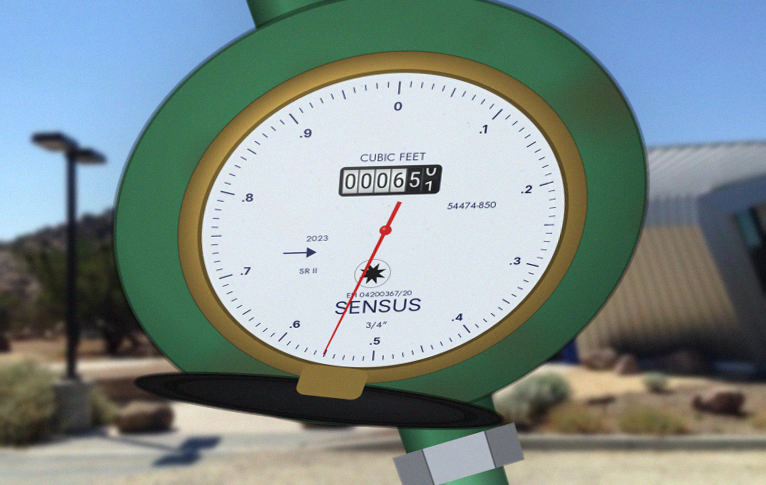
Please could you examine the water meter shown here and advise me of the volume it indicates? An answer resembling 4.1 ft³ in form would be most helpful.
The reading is 650.55 ft³
